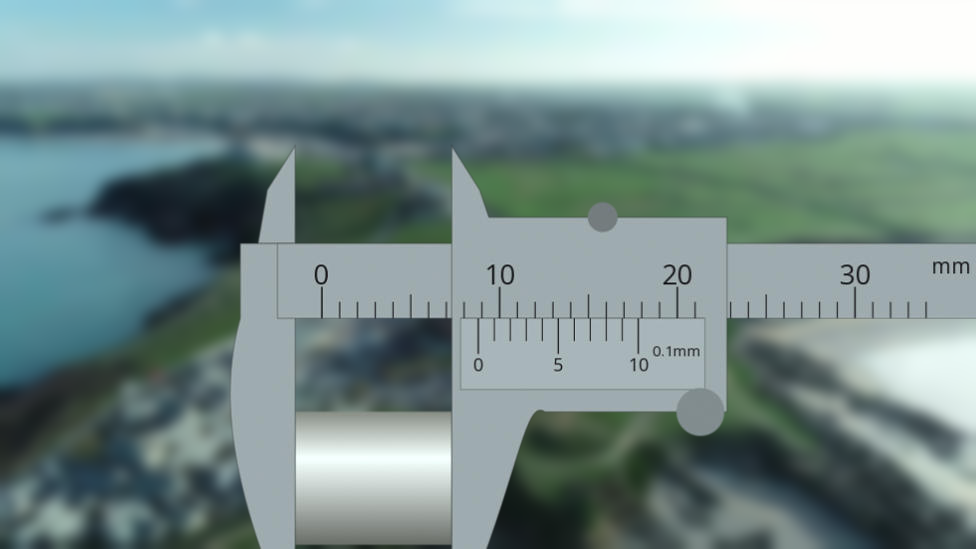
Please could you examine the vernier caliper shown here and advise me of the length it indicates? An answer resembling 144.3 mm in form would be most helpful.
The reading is 8.8 mm
